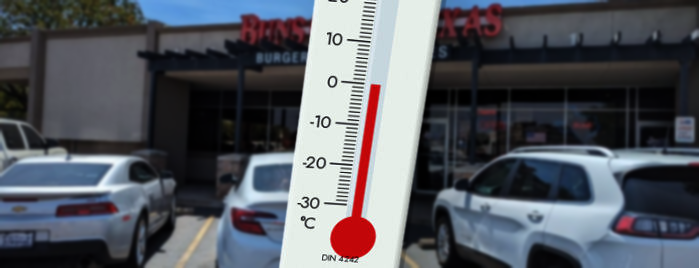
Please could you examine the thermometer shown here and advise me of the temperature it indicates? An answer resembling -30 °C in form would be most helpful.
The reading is 0 °C
